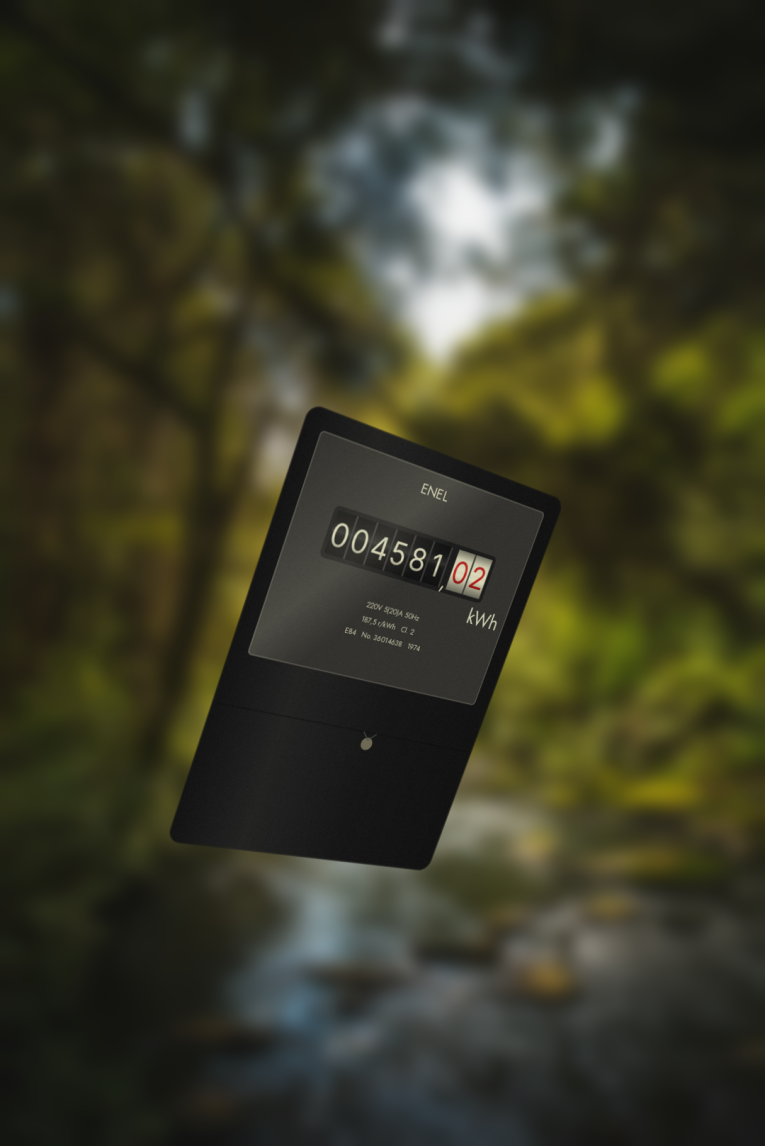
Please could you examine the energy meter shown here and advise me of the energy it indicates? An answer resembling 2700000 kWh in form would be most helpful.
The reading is 4581.02 kWh
